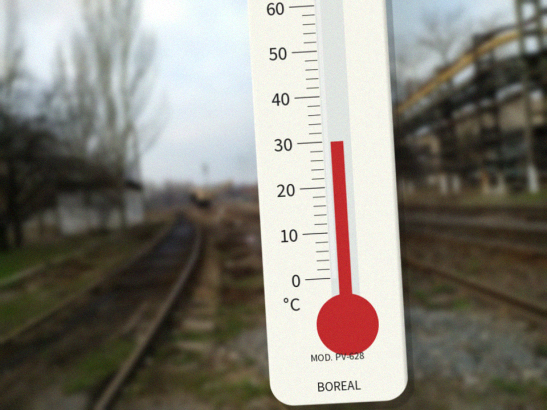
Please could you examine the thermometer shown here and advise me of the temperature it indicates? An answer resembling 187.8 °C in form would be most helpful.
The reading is 30 °C
